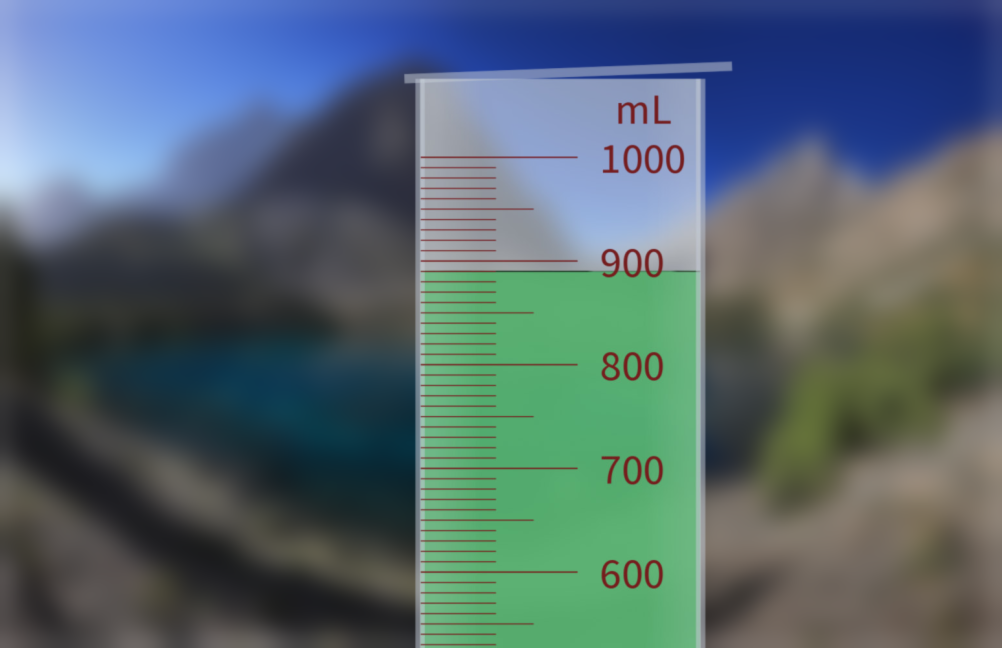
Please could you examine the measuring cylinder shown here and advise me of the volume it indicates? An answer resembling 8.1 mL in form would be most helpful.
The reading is 890 mL
